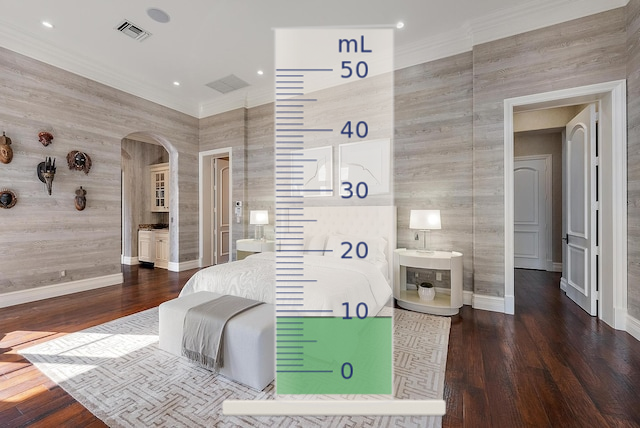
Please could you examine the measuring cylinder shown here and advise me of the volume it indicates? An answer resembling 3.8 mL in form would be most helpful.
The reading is 9 mL
